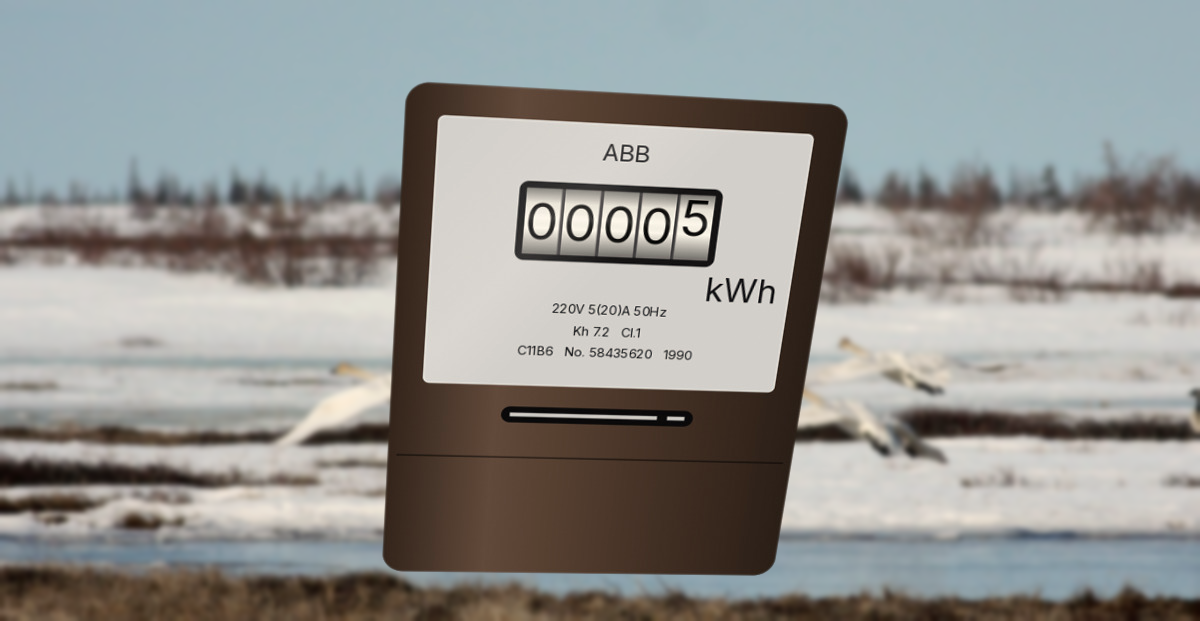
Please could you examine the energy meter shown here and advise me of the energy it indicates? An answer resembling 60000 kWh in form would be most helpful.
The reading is 5 kWh
